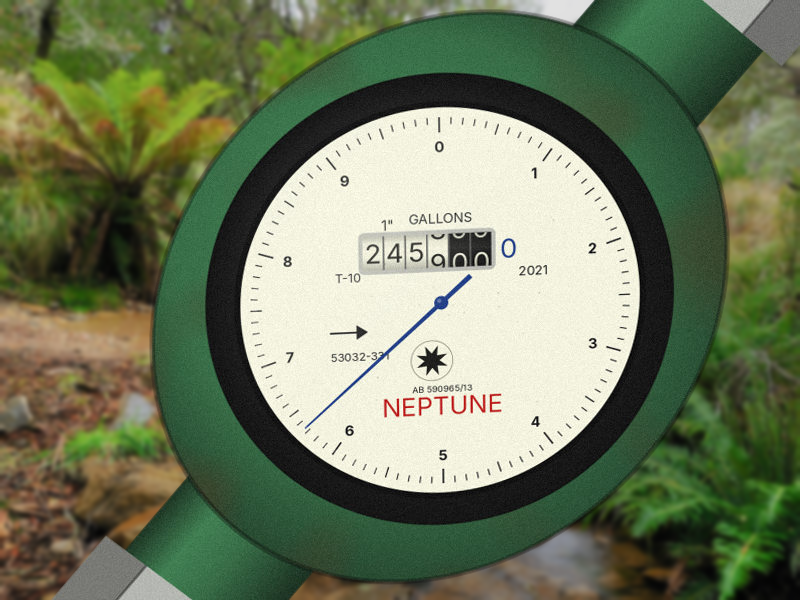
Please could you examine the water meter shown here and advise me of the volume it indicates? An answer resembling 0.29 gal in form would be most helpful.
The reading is 2458996.3 gal
